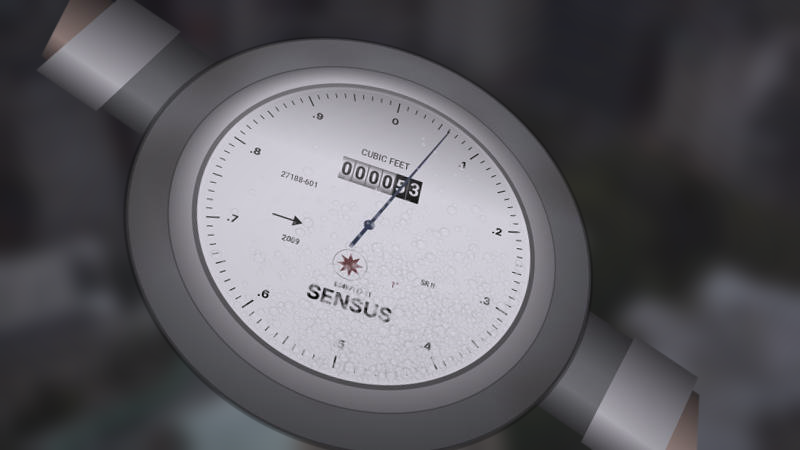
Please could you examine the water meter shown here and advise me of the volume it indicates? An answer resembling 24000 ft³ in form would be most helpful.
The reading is 53.06 ft³
